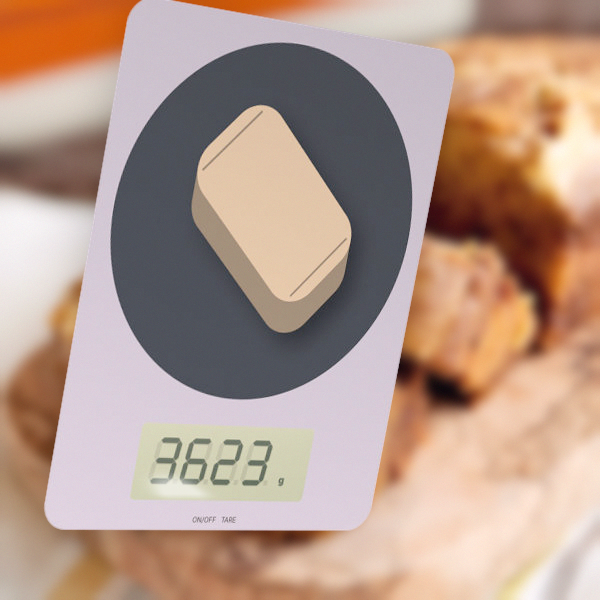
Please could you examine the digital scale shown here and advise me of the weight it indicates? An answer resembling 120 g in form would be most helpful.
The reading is 3623 g
